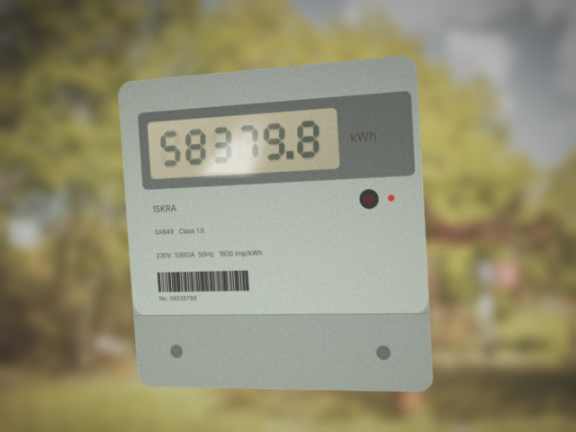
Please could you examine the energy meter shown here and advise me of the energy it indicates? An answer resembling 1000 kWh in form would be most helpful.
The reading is 58379.8 kWh
